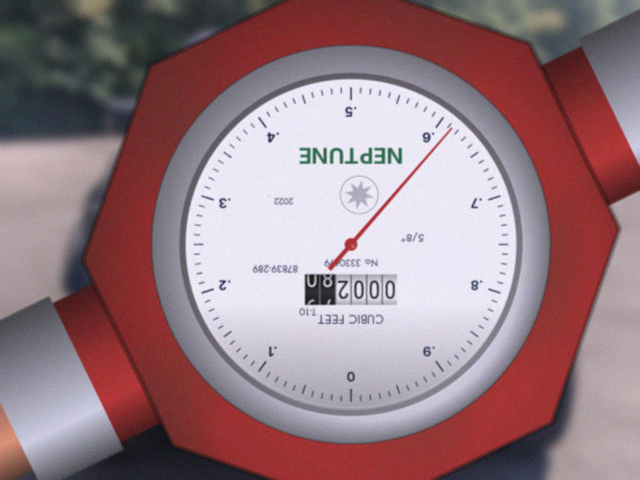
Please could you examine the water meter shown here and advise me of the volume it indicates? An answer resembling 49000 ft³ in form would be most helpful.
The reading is 279.61 ft³
